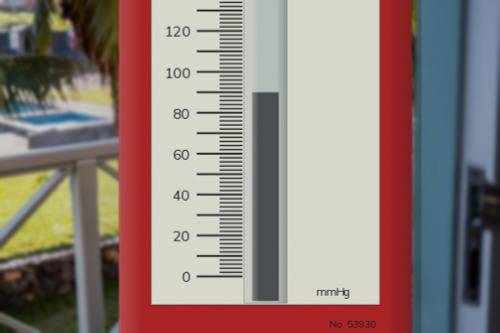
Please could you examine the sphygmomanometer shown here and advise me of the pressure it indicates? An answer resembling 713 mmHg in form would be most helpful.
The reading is 90 mmHg
